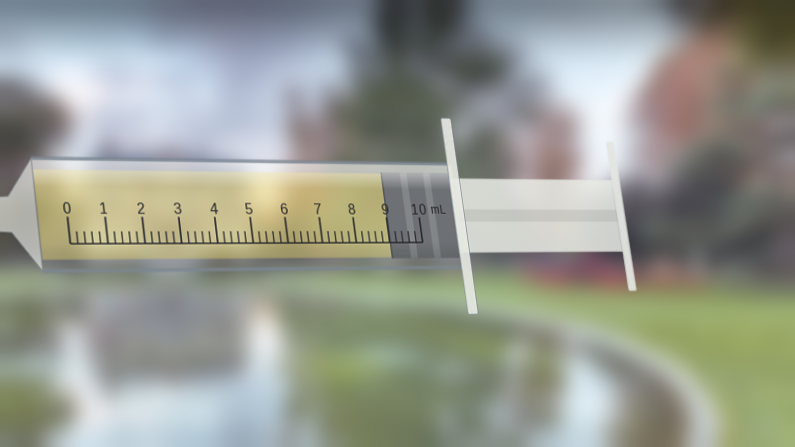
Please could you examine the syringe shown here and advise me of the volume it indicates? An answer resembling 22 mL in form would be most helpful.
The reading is 9 mL
